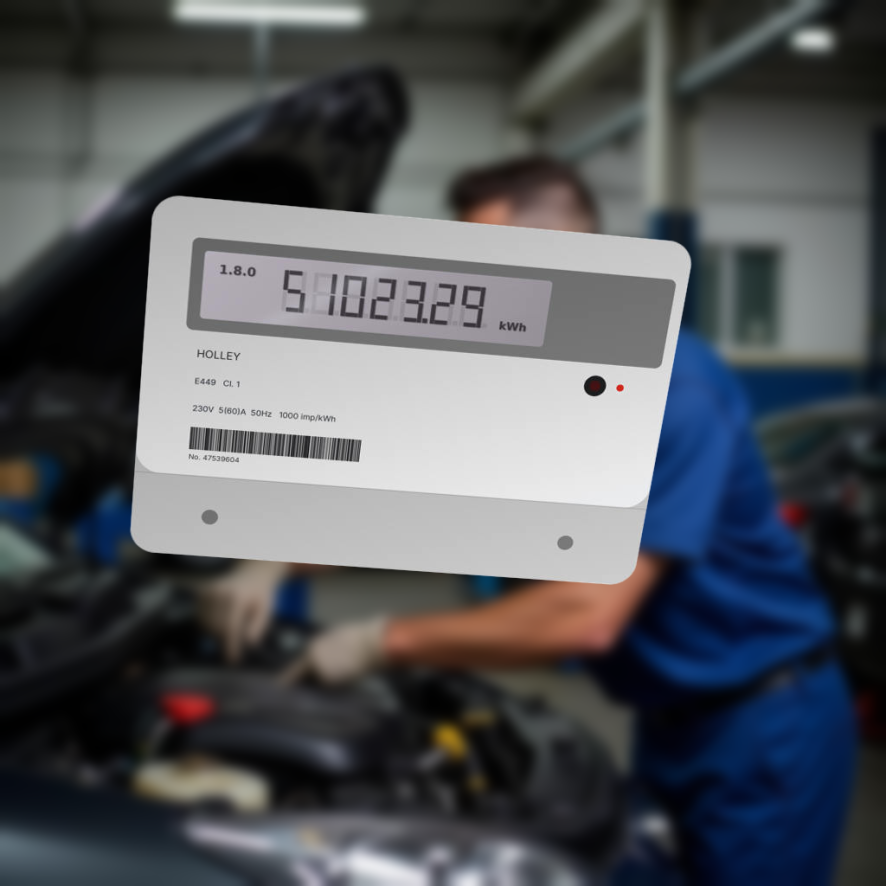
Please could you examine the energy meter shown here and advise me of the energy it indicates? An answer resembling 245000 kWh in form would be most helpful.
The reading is 51023.29 kWh
